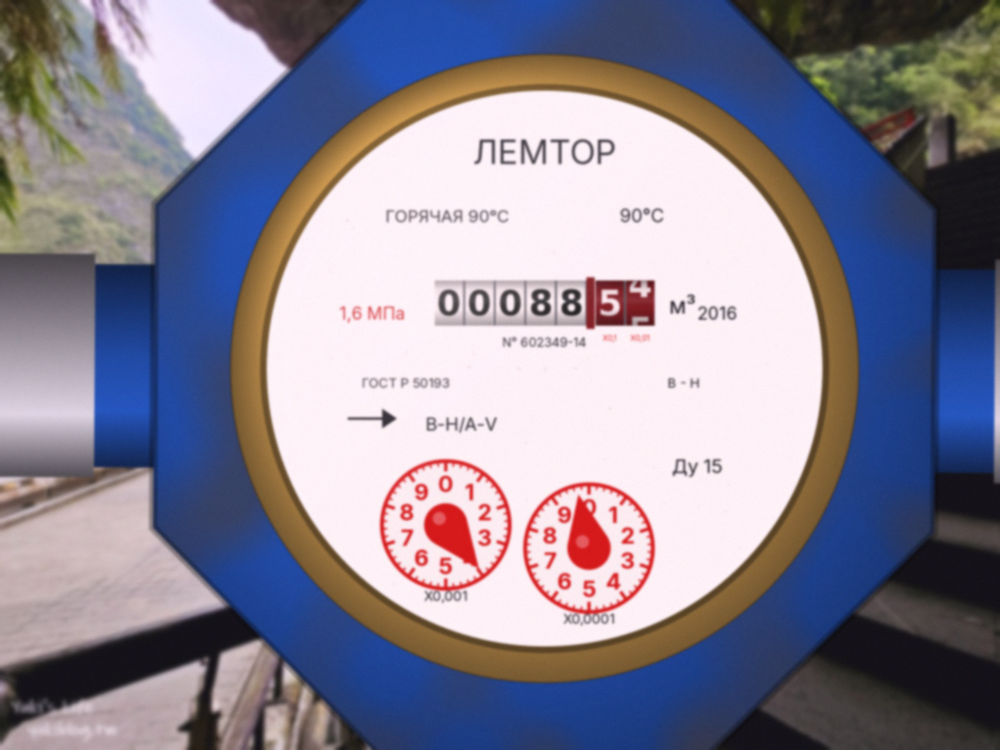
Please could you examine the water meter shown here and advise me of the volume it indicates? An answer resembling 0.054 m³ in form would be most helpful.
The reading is 88.5439 m³
